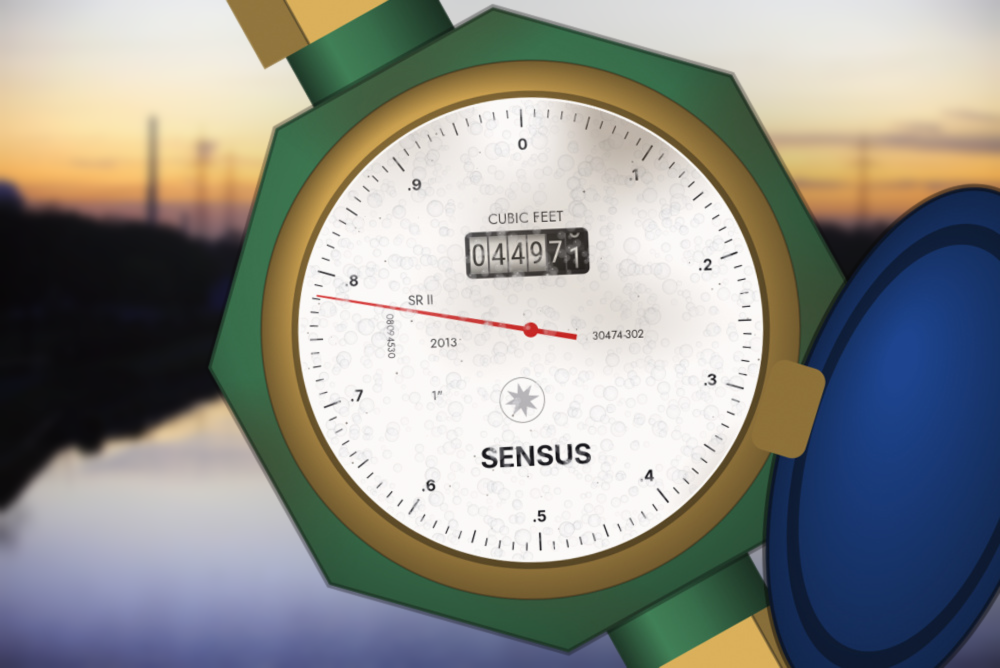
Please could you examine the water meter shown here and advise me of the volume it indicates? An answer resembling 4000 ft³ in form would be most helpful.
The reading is 44970.78 ft³
